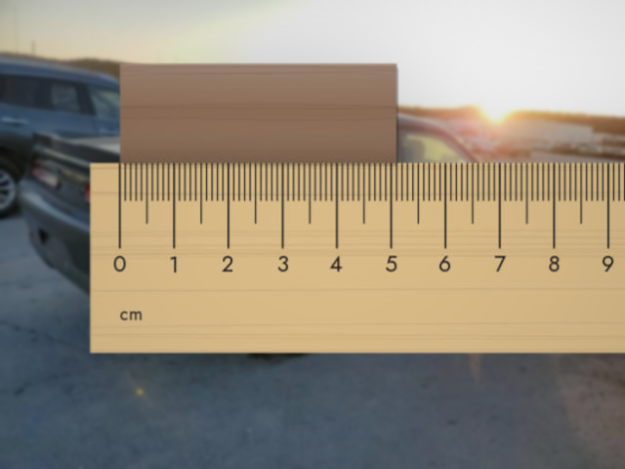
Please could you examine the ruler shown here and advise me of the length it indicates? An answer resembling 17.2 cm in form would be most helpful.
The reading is 5.1 cm
